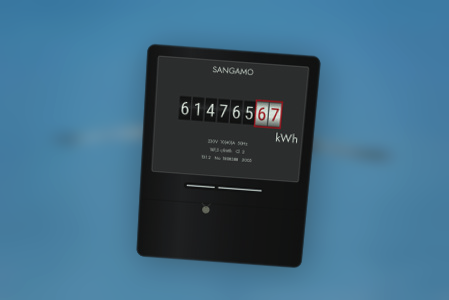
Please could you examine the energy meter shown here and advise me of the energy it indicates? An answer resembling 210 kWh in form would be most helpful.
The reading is 614765.67 kWh
